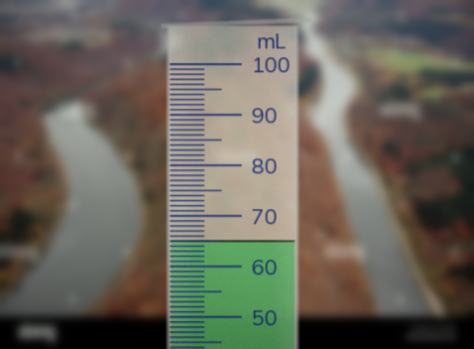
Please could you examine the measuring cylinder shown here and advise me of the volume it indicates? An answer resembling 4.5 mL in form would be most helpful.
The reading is 65 mL
